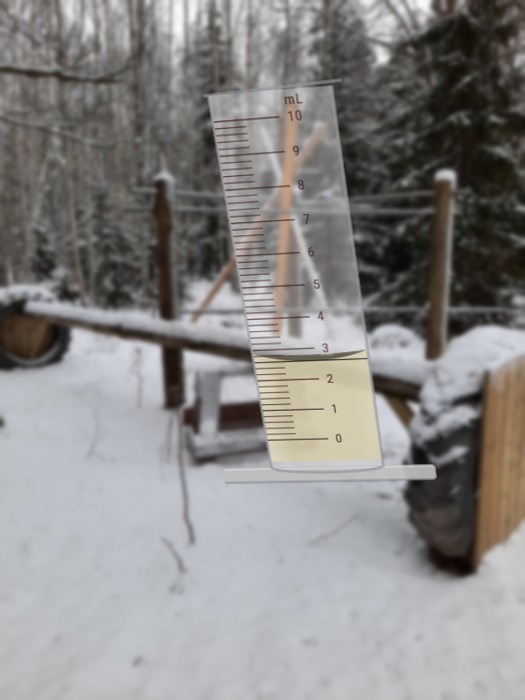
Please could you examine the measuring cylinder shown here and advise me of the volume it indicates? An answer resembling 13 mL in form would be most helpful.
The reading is 2.6 mL
